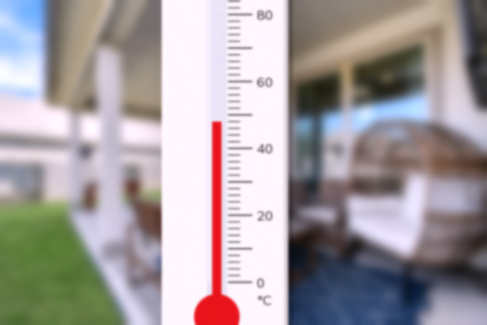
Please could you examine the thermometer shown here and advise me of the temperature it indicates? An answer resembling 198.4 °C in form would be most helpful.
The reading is 48 °C
